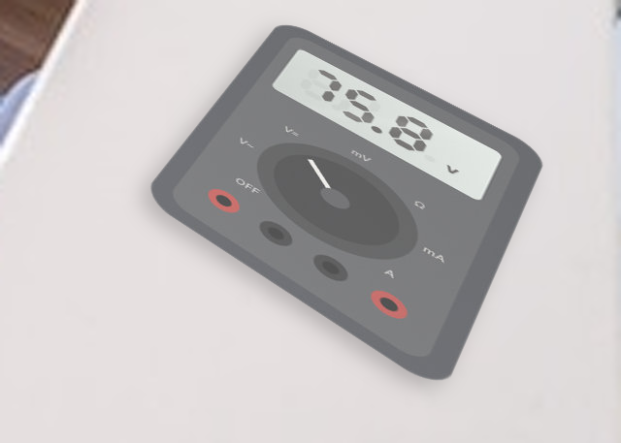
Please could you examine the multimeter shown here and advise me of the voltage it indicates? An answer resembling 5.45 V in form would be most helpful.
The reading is 75.8 V
